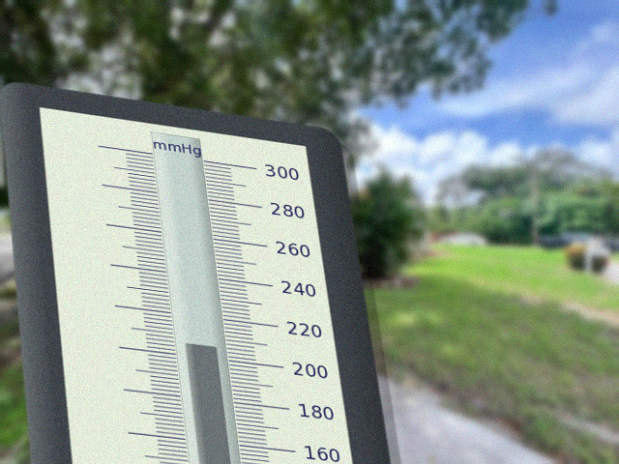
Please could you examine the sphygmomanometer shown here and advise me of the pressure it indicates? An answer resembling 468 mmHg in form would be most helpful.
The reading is 206 mmHg
